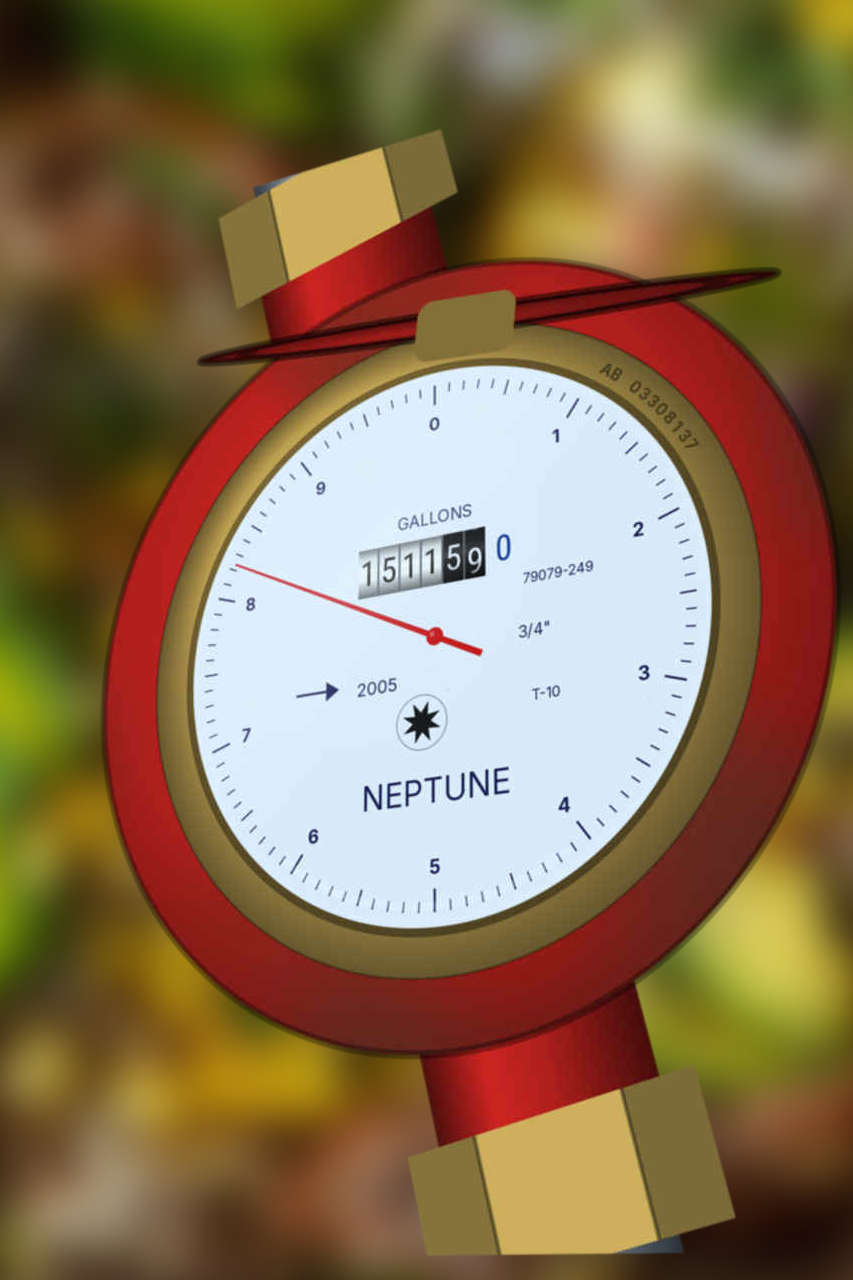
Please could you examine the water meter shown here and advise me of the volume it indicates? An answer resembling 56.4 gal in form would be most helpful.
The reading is 1511588.2 gal
